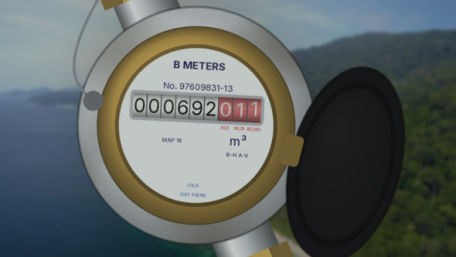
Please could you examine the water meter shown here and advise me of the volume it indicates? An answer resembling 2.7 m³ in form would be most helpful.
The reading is 692.011 m³
